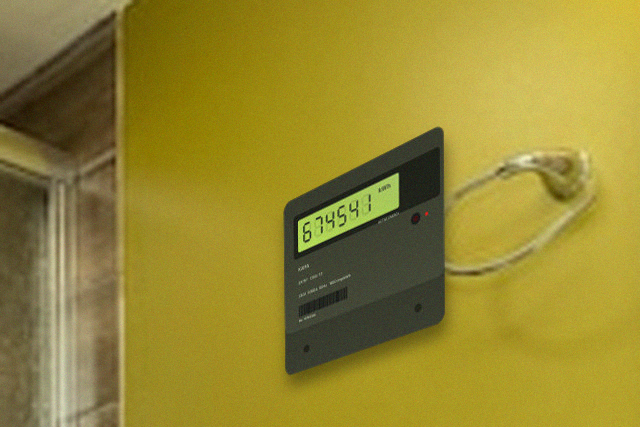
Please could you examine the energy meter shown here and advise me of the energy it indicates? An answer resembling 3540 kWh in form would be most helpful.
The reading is 674541 kWh
